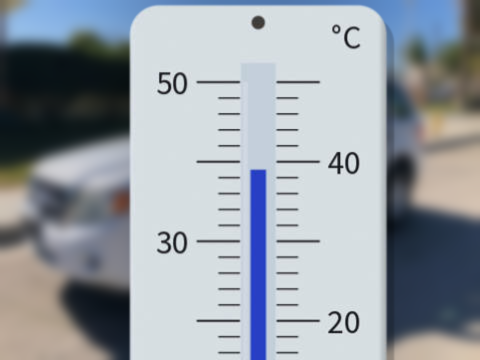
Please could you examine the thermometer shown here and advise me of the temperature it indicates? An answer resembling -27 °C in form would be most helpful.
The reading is 39 °C
